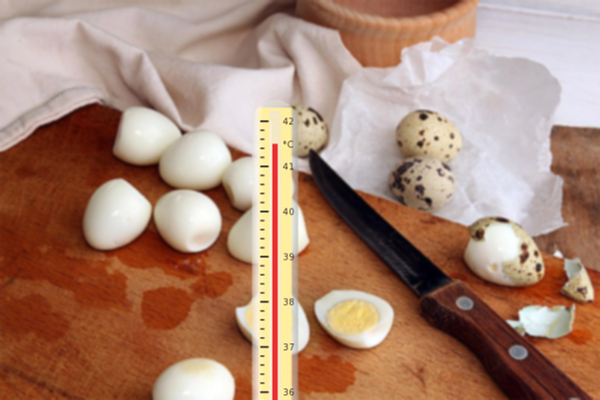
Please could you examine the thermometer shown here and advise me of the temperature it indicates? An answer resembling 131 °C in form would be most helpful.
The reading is 41.5 °C
